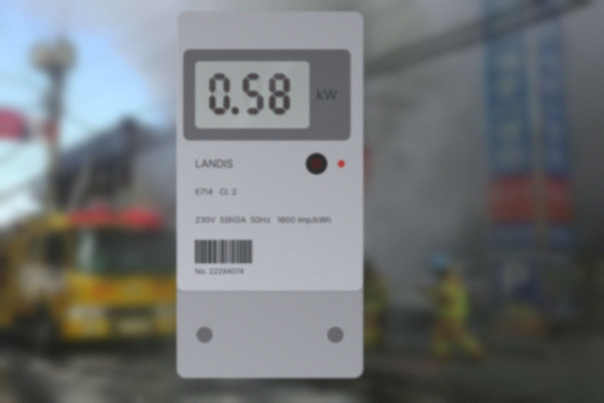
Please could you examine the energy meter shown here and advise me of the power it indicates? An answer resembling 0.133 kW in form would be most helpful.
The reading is 0.58 kW
